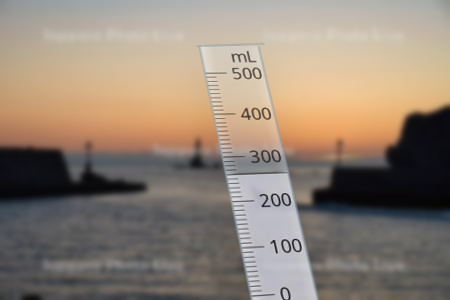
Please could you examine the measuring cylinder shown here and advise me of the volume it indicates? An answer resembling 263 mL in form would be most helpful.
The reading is 260 mL
